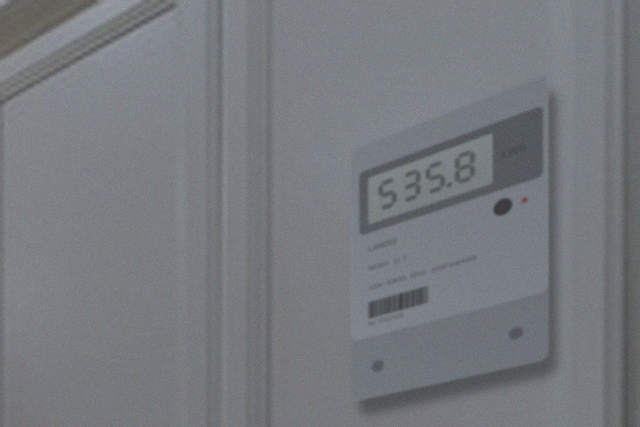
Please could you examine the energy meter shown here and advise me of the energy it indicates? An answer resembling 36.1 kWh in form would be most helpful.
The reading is 535.8 kWh
